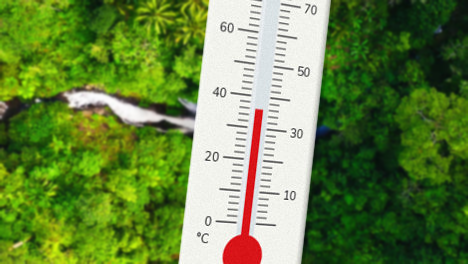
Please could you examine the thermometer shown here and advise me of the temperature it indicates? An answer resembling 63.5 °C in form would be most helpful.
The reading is 36 °C
